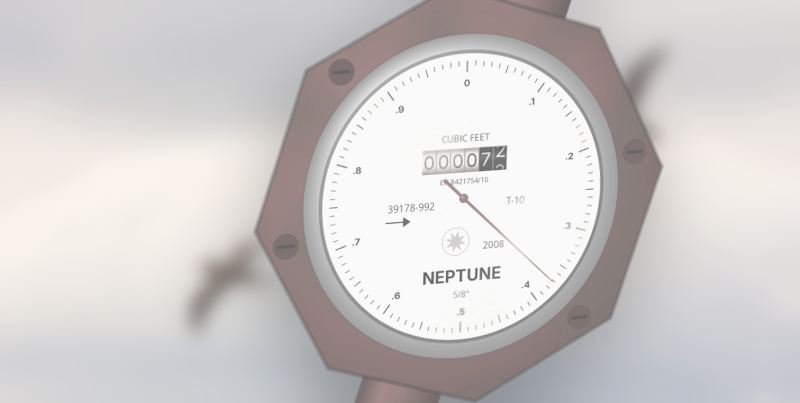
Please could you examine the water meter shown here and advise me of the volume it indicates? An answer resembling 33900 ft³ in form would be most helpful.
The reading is 72.37 ft³
